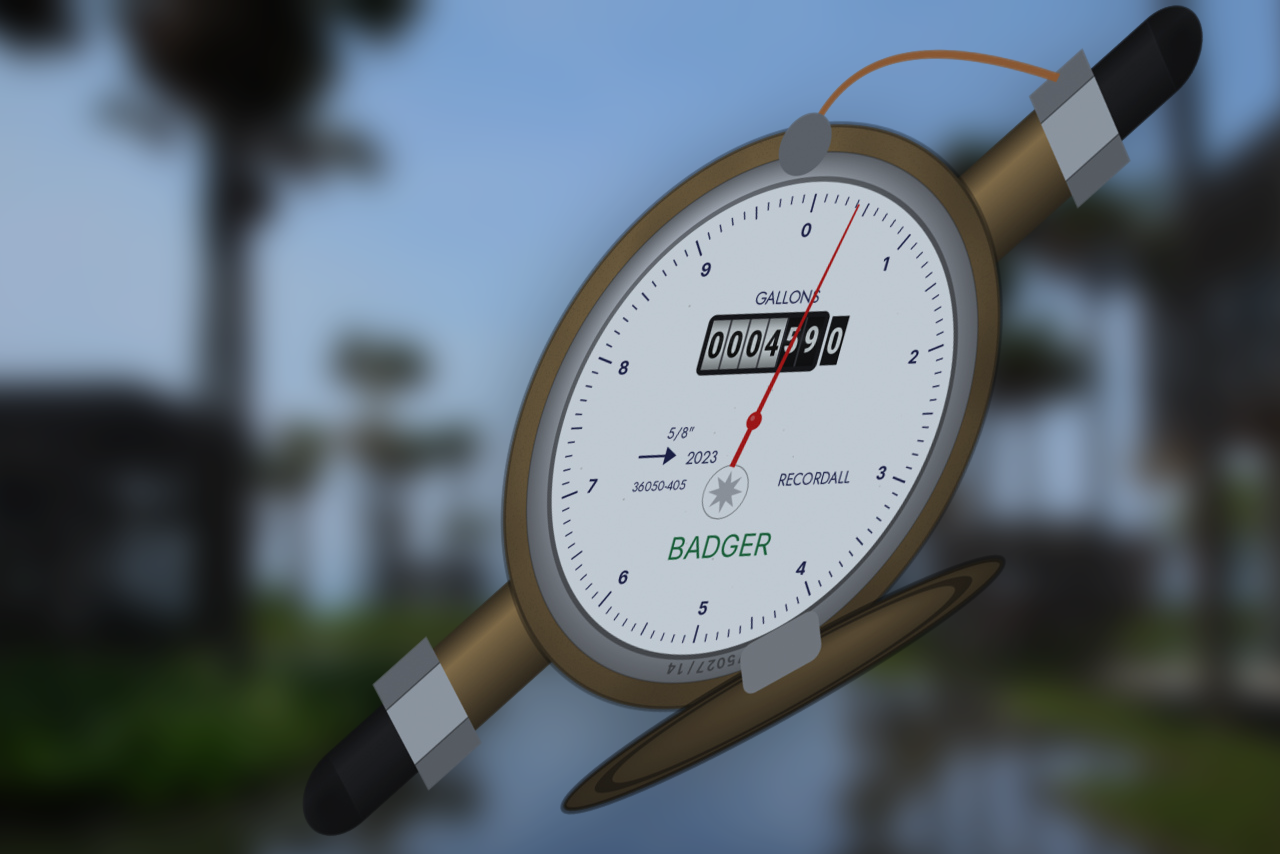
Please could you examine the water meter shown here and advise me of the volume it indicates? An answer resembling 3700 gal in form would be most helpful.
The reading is 4590.4 gal
